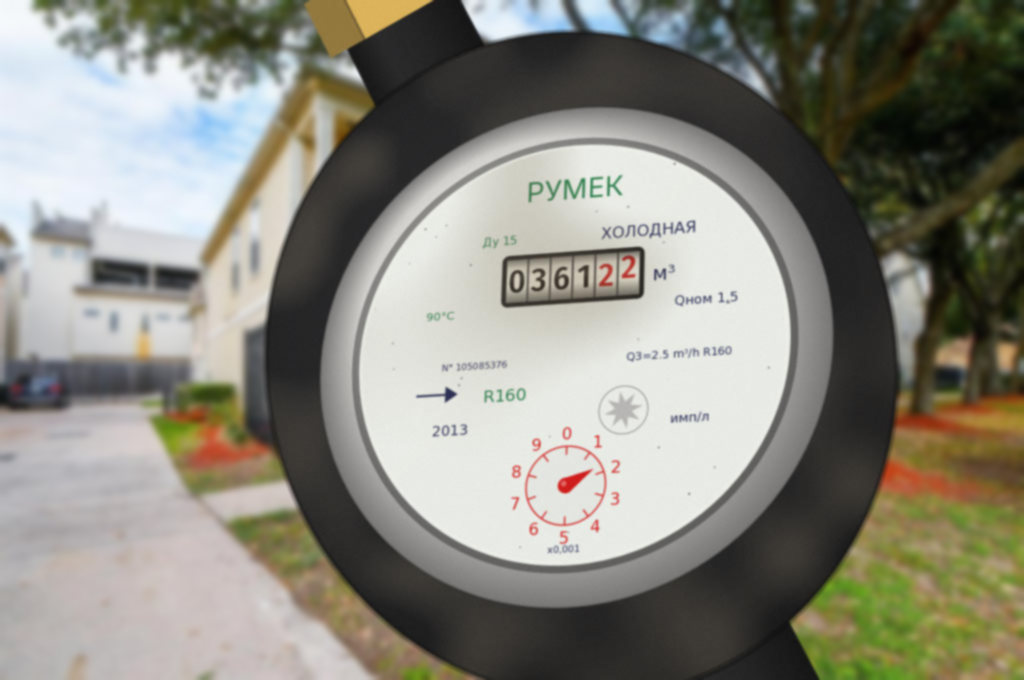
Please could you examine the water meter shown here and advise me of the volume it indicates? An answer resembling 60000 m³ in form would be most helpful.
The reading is 361.221 m³
